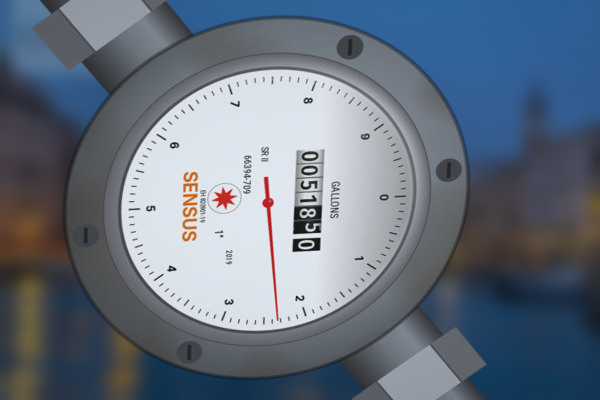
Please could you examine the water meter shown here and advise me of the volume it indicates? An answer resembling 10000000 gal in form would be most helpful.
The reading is 51852.3 gal
